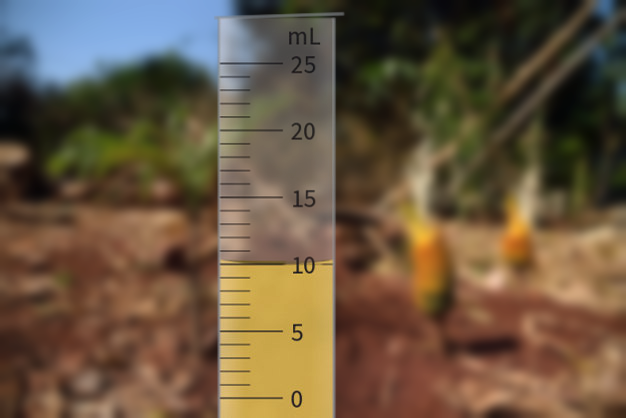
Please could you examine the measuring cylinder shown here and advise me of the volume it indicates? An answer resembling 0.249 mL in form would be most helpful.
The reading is 10 mL
